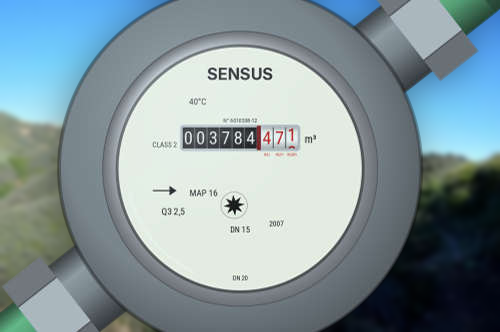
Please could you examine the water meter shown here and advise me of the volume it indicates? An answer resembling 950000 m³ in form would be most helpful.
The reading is 3784.471 m³
